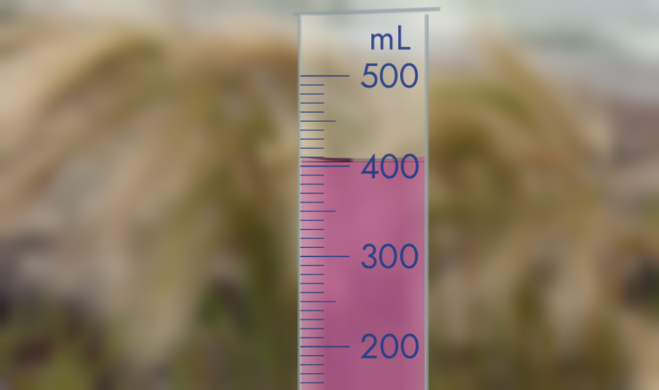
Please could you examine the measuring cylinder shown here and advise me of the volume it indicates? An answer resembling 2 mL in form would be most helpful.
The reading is 405 mL
